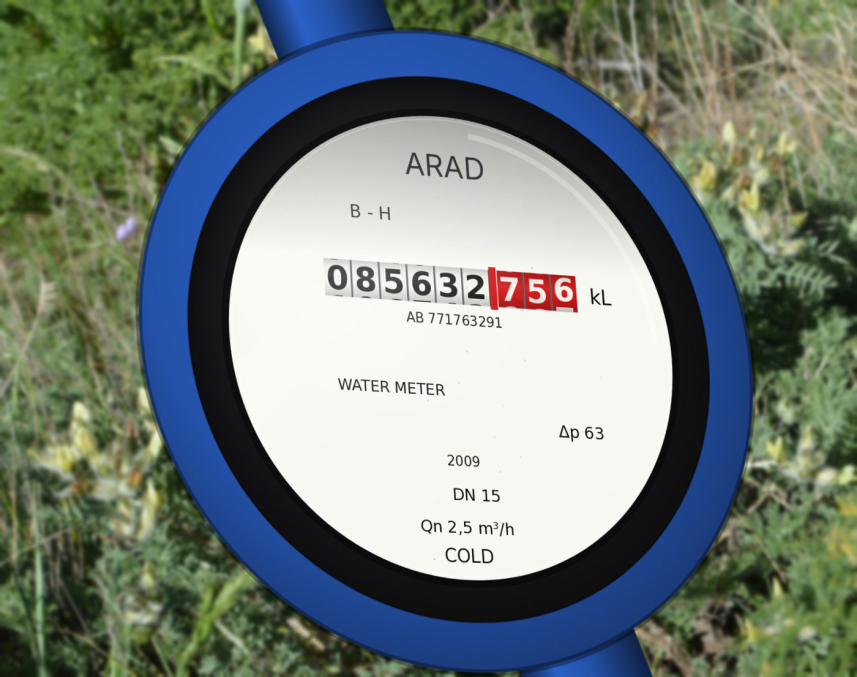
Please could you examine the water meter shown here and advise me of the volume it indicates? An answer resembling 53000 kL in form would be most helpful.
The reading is 85632.756 kL
